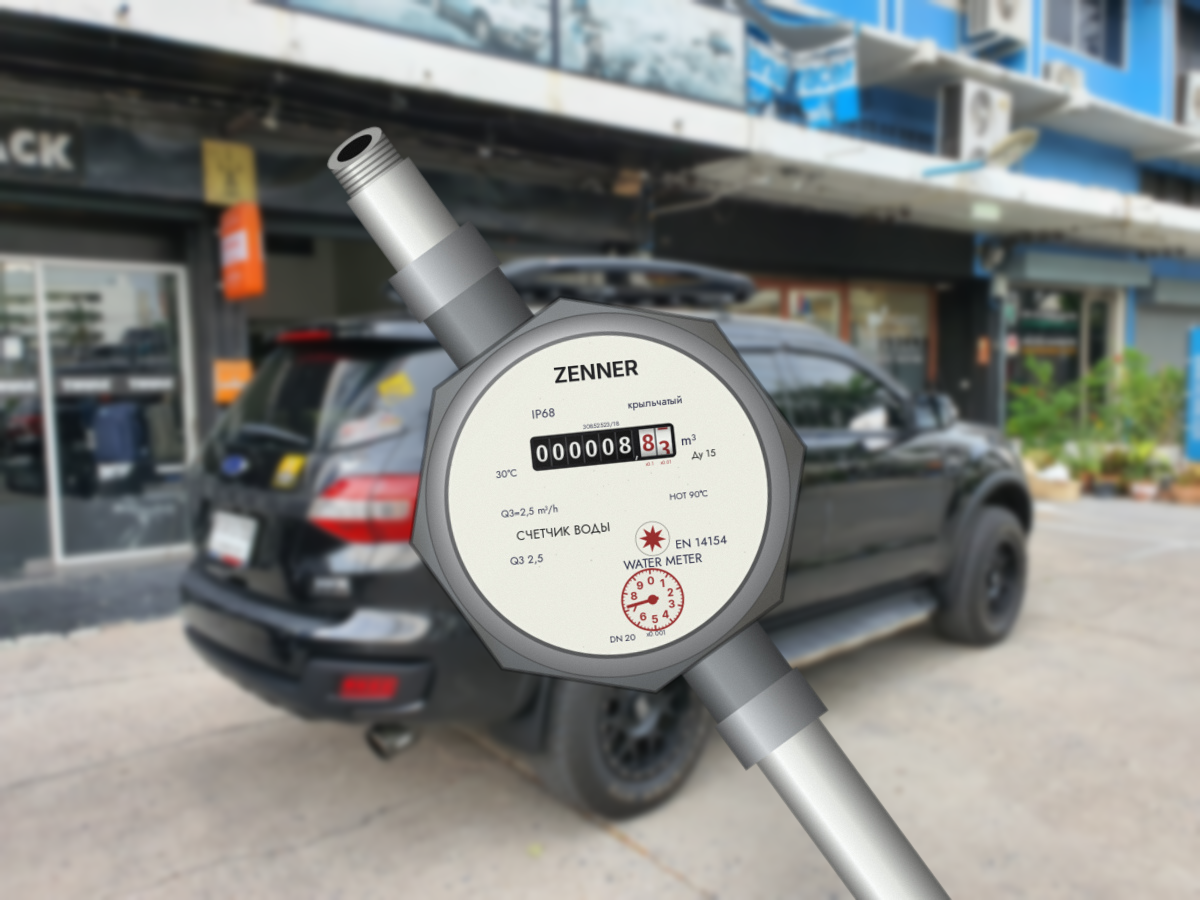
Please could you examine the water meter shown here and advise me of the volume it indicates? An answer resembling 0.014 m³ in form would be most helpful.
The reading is 8.827 m³
